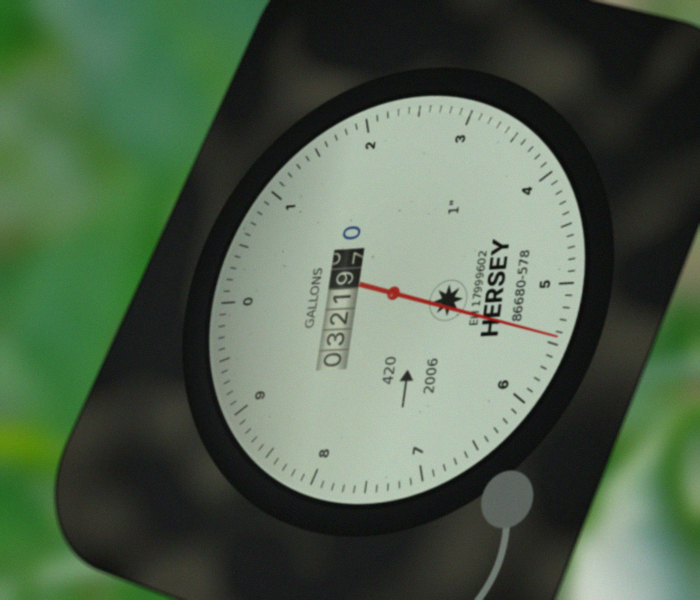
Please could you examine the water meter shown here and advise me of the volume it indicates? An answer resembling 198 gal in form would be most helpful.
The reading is 321965.4 gal
